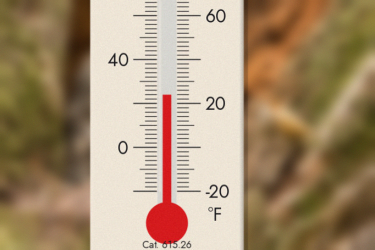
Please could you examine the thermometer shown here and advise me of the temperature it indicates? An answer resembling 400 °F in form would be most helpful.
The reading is 24 °F
